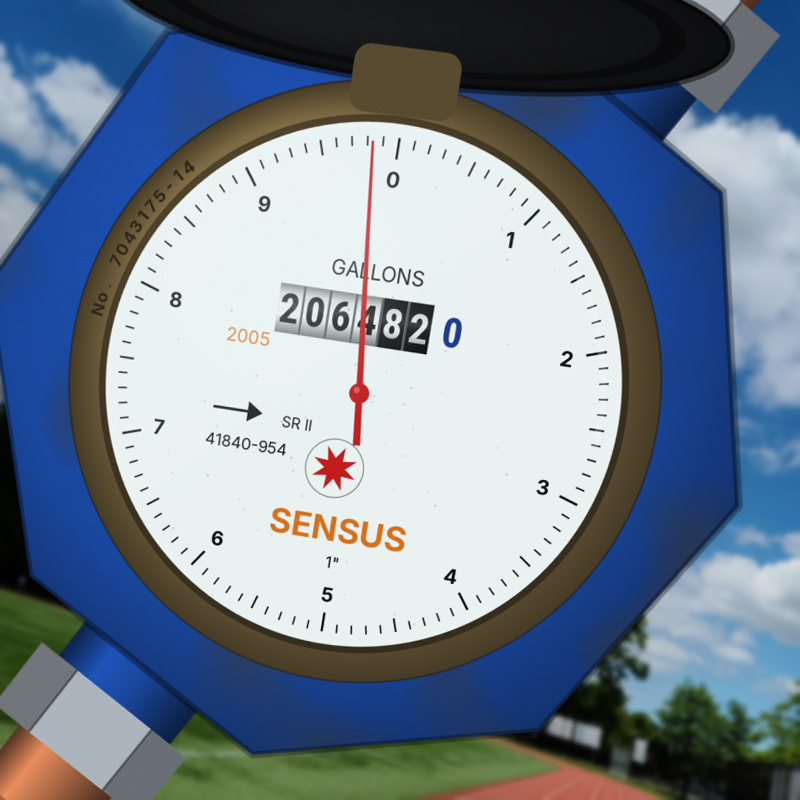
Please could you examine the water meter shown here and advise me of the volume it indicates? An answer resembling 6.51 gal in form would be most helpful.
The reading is 2064819.8 gal
